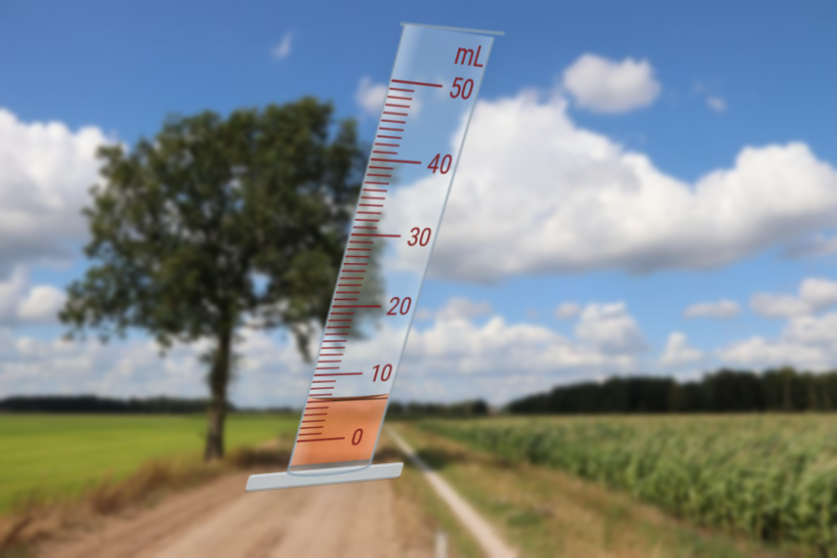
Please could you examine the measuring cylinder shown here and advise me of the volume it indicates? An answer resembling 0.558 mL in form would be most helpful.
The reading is 6 mL
